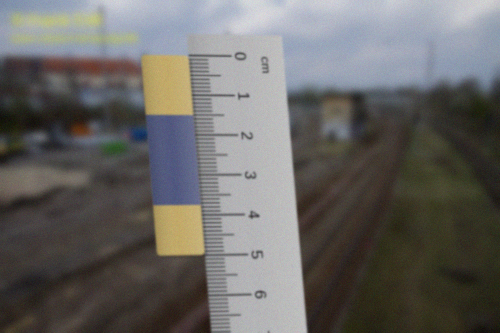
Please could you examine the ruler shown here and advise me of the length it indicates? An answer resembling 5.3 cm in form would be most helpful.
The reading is 5 cm
